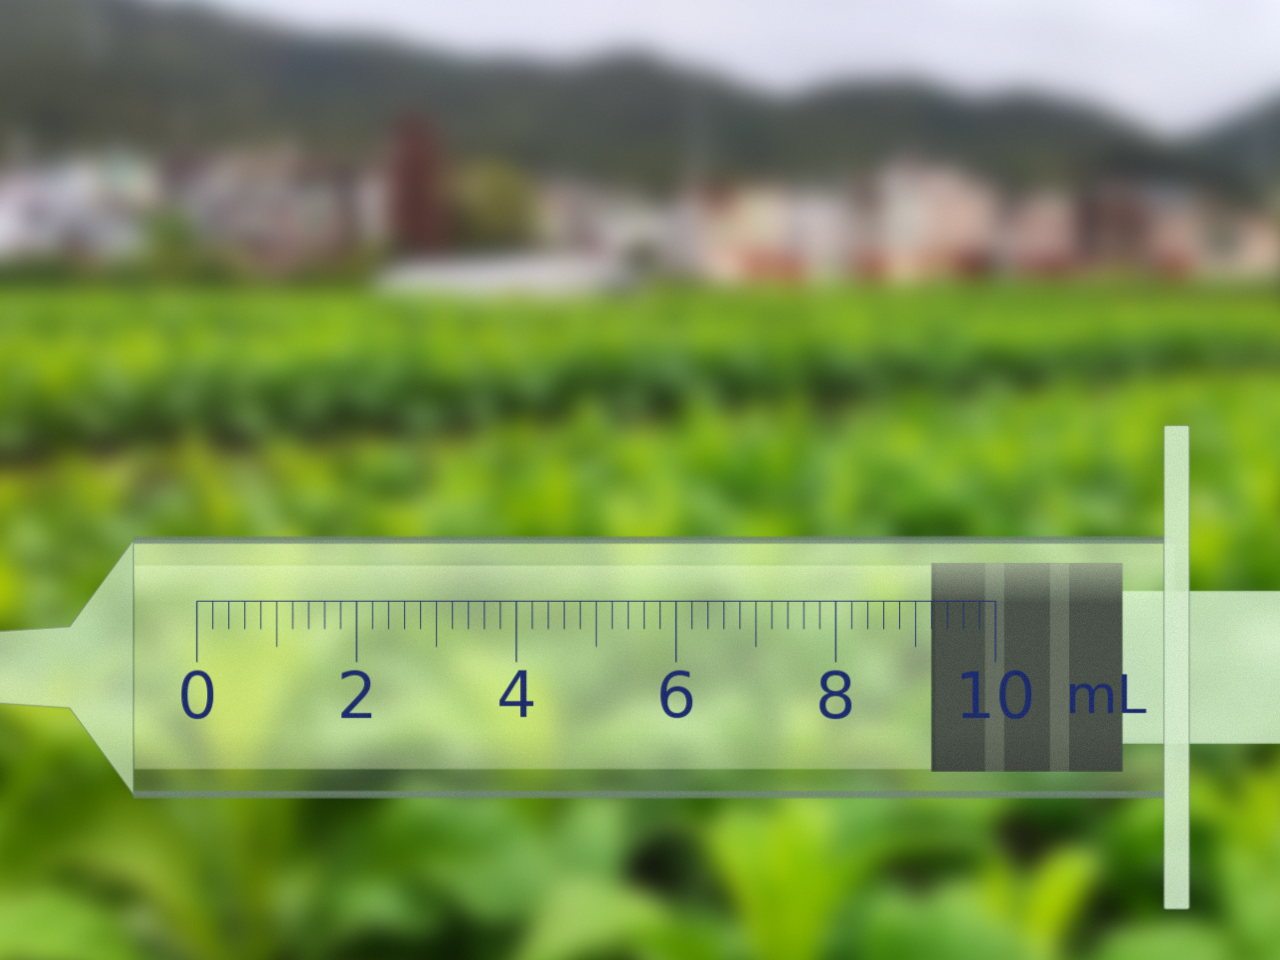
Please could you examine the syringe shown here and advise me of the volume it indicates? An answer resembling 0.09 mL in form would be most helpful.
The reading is 9.2 mL
